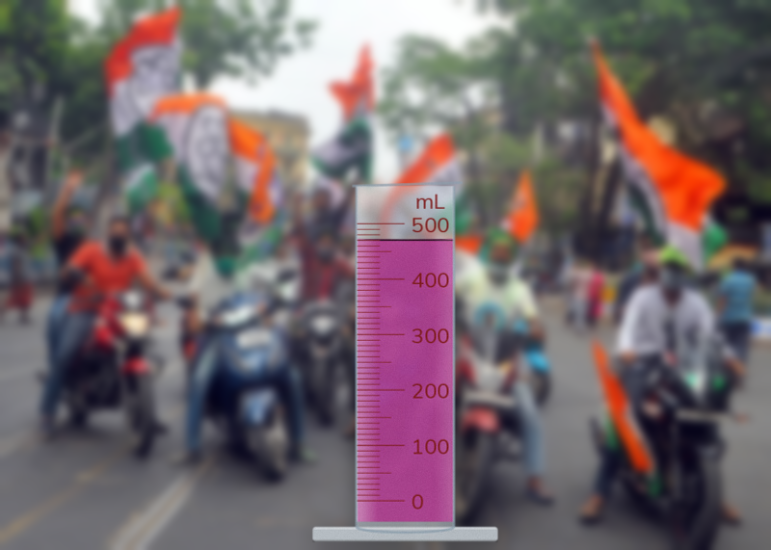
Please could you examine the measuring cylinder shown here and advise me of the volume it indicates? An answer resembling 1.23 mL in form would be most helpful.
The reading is 470 mL
